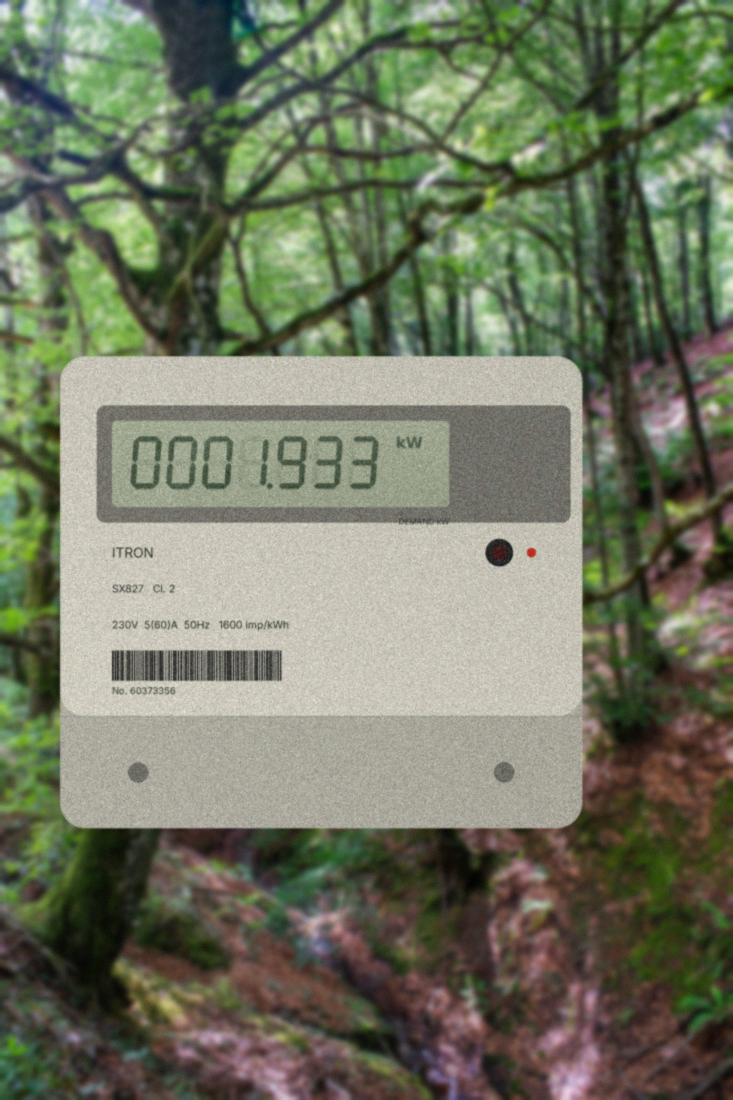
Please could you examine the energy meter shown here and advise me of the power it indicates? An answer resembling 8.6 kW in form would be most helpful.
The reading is 1.933 kW
